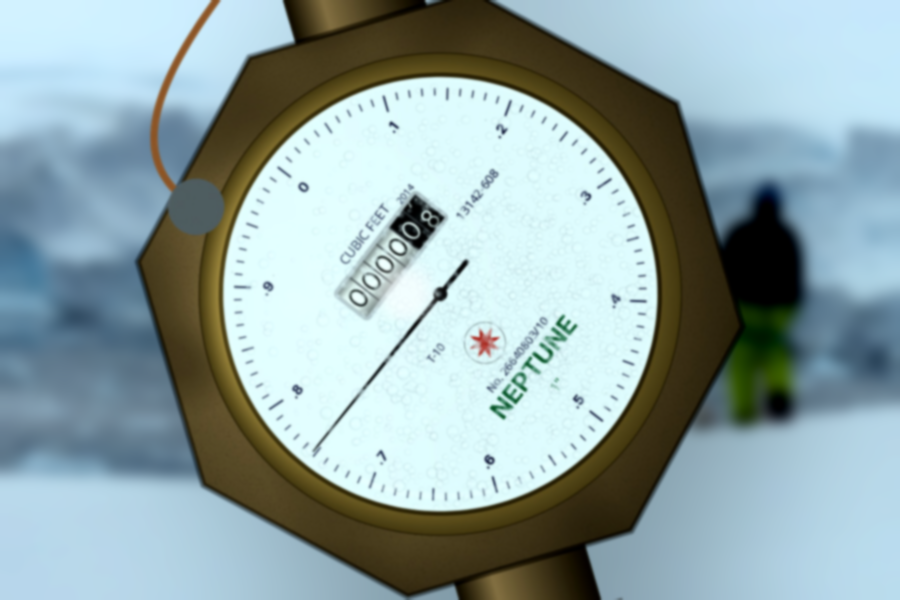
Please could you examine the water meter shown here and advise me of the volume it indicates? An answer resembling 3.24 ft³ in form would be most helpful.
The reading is 7.75 ft³
